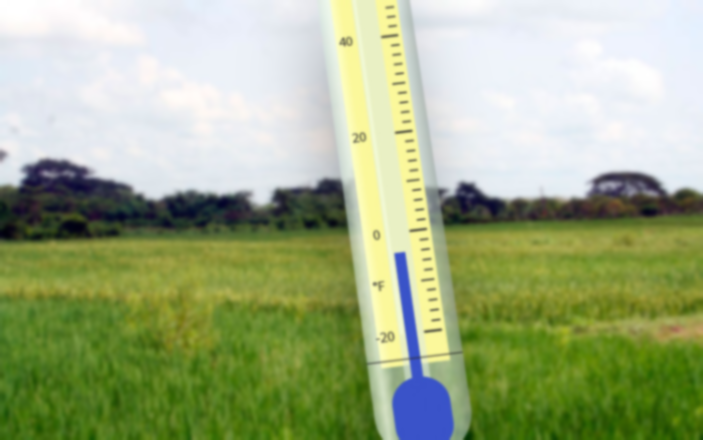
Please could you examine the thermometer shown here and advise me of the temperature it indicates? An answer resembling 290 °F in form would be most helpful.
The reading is -4 °F
